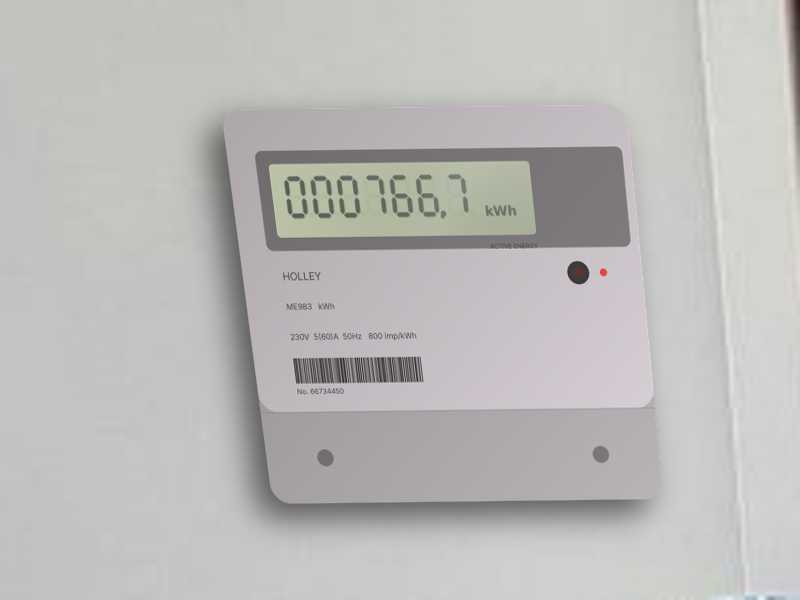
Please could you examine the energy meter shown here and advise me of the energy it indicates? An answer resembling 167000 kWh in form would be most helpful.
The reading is 766.7 kWh
